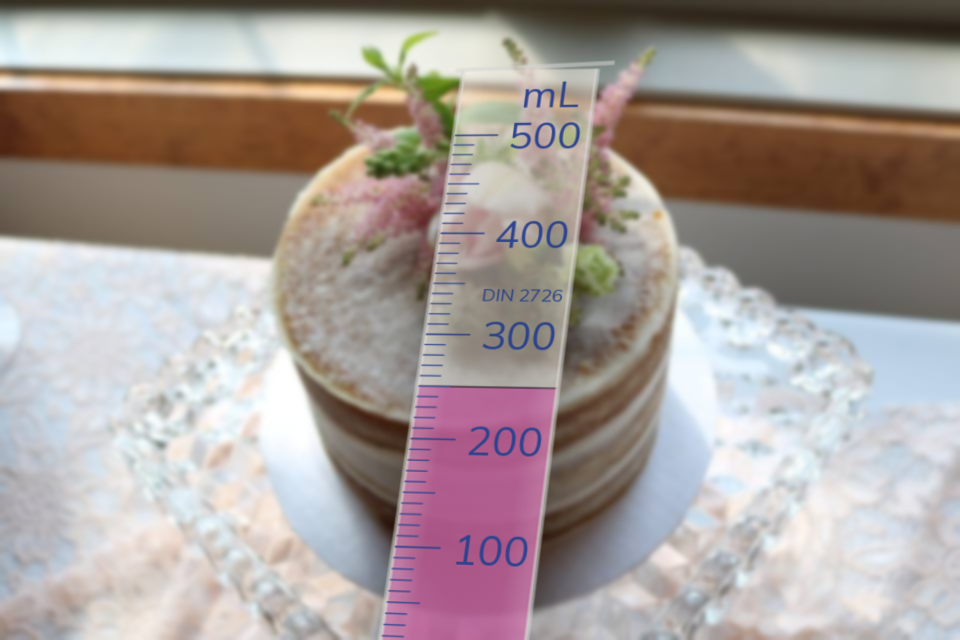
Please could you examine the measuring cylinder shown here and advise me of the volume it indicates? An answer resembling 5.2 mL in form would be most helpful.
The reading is 250 mL
